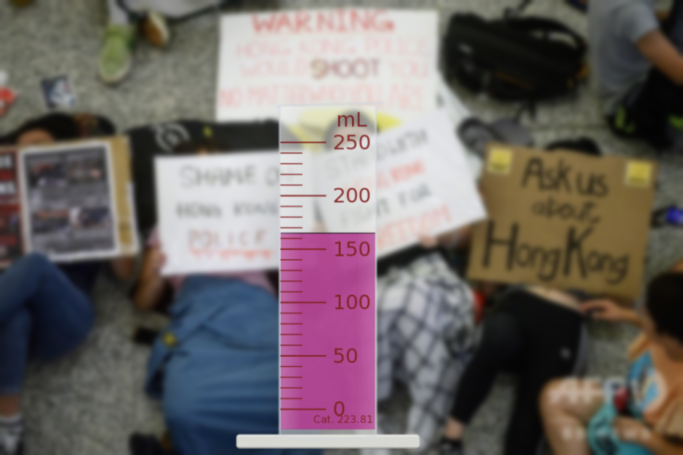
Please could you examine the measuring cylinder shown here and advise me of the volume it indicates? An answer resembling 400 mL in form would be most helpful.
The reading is 165 mL
